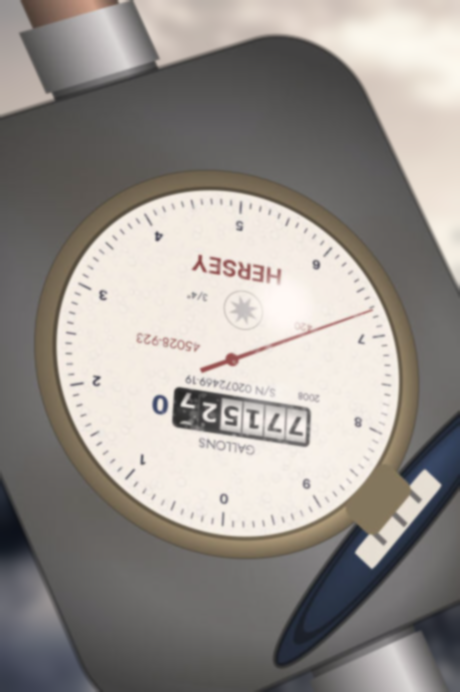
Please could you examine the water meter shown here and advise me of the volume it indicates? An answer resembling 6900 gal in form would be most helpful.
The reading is 7715266.7 gal
